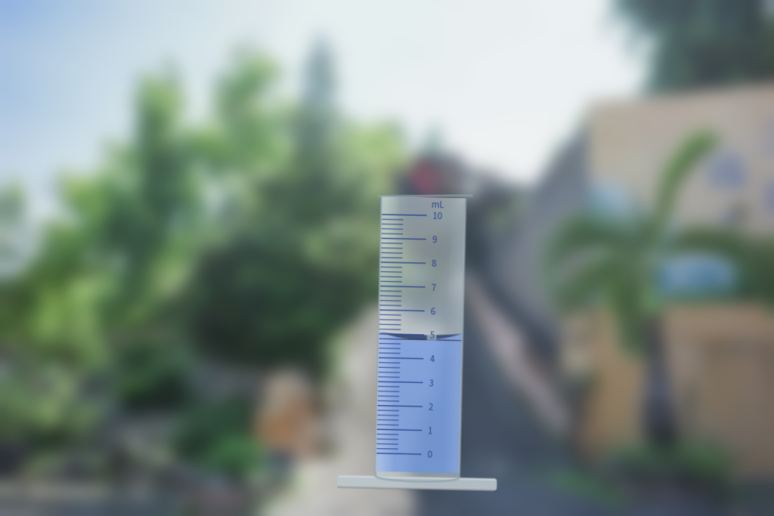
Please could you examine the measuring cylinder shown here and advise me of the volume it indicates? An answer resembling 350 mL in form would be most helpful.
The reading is 4.8 mL
